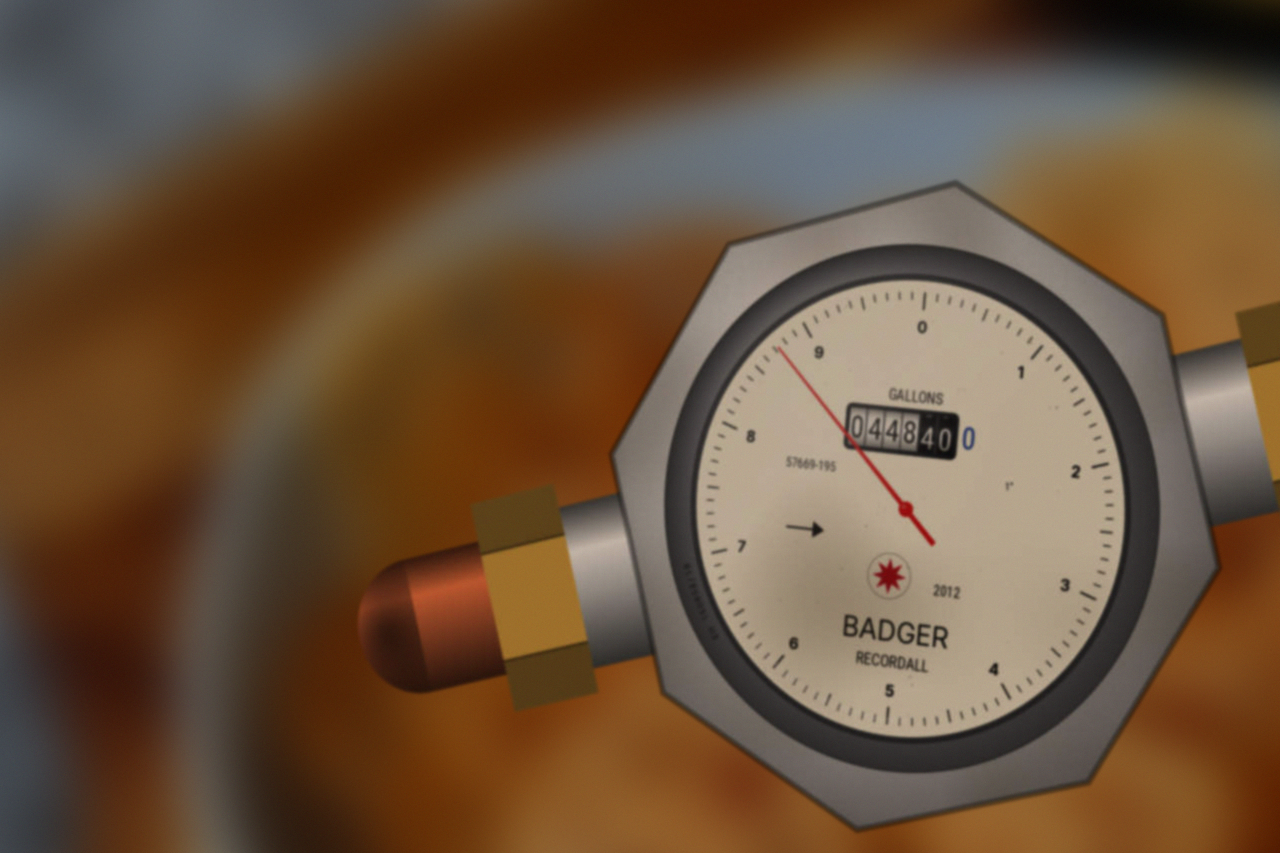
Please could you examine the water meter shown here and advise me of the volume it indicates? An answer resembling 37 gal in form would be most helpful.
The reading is 448398.7 gal
